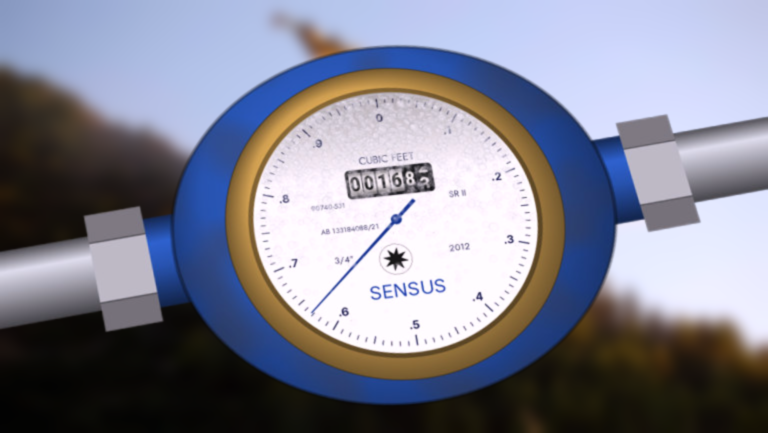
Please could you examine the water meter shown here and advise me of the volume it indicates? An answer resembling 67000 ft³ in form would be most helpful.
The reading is 1682.63 ft³
